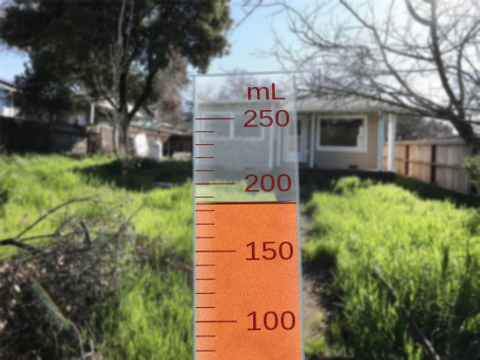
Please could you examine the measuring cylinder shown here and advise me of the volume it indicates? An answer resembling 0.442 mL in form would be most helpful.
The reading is 185 mL
